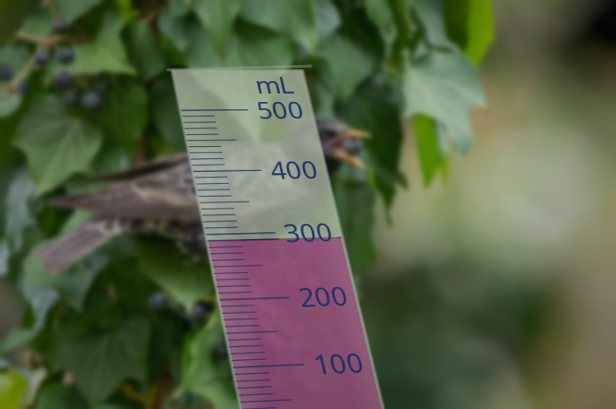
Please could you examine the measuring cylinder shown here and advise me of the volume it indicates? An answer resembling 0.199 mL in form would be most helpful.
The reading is 290 mL
